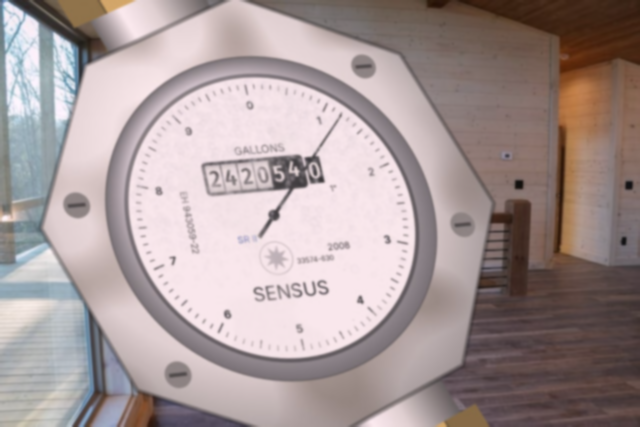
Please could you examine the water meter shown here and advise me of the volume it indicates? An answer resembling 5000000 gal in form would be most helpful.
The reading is 2420541.2 gal
